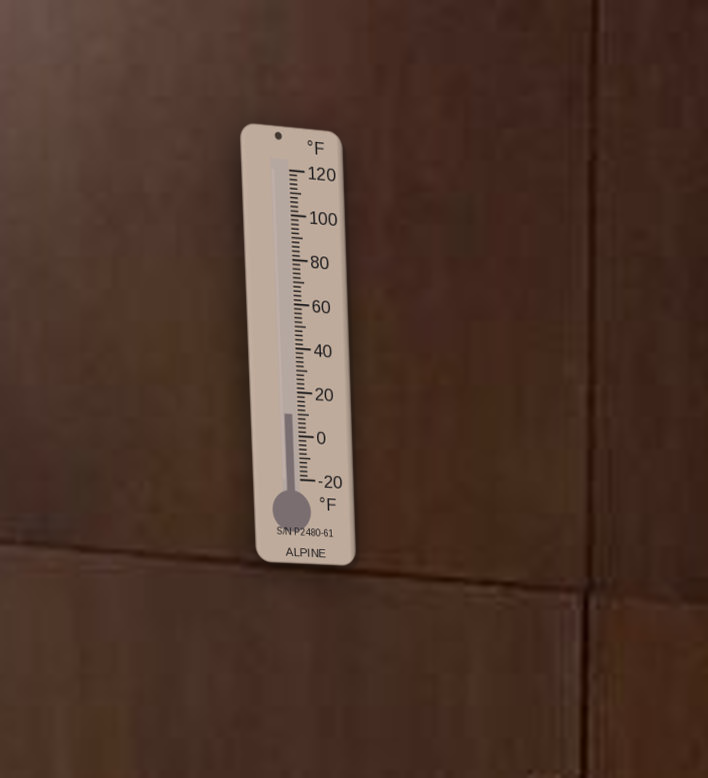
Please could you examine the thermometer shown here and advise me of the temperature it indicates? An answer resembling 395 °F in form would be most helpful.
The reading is 10 °F
